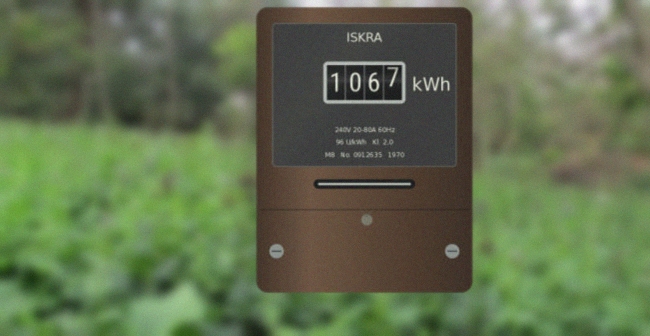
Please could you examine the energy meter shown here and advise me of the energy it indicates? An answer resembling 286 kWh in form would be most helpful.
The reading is 1067 kWh
